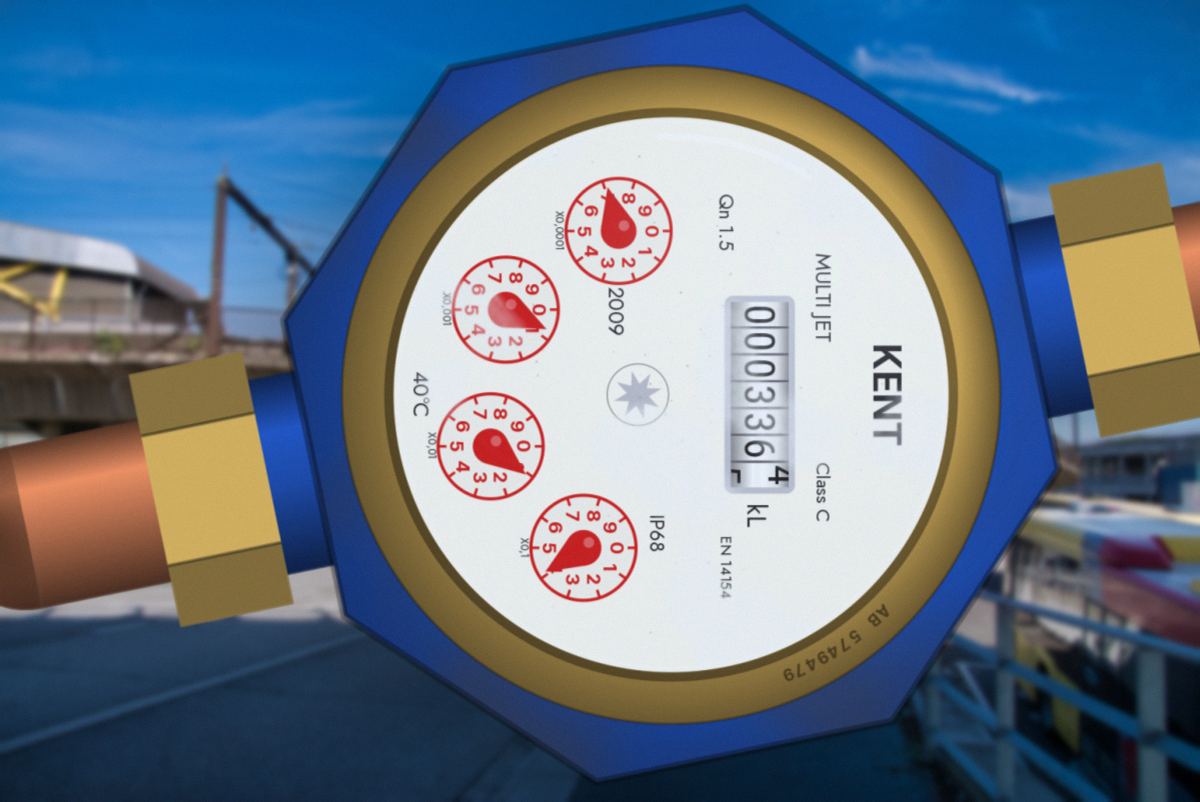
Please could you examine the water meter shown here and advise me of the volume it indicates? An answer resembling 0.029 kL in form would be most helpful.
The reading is 3364.4107 kL
